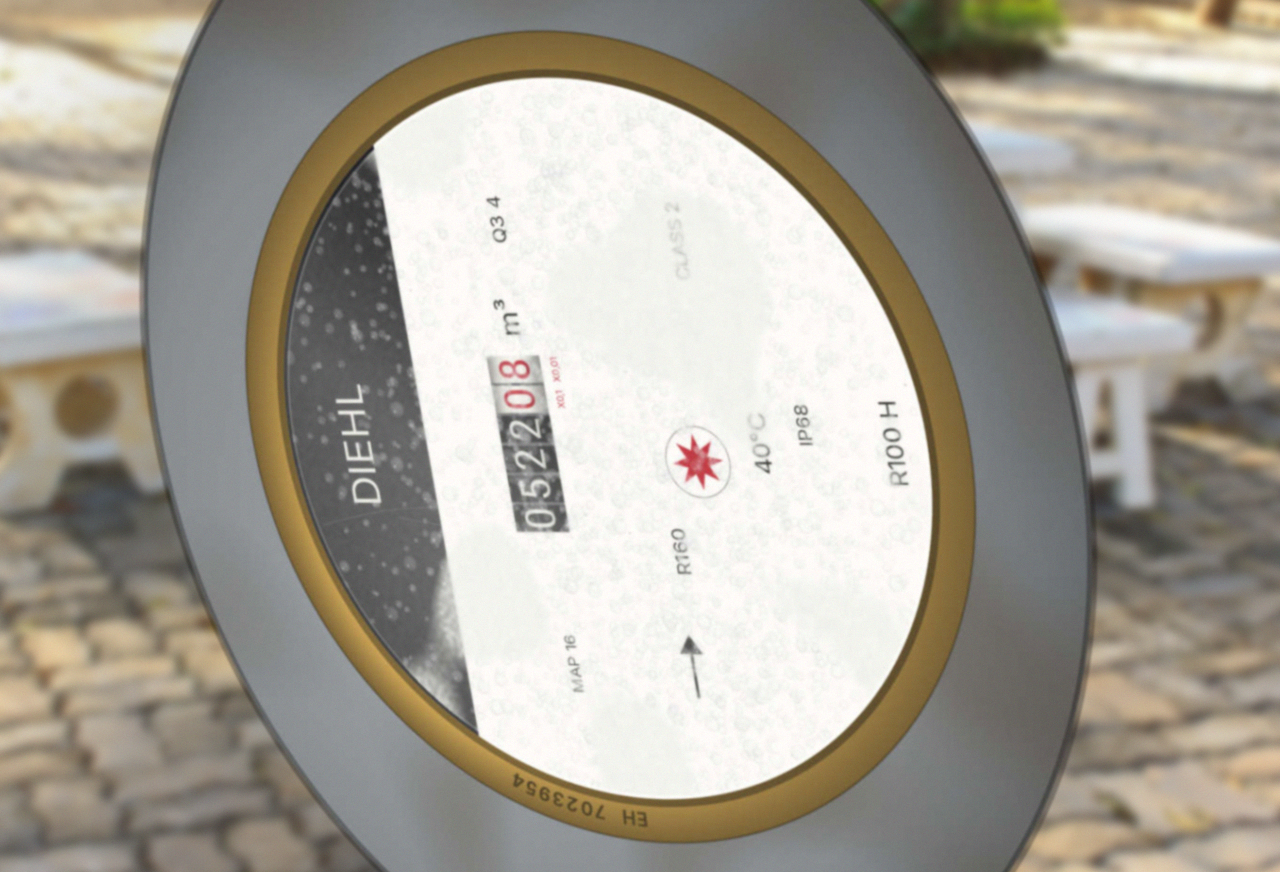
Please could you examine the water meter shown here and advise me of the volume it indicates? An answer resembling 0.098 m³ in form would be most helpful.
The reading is 522.08 m³
